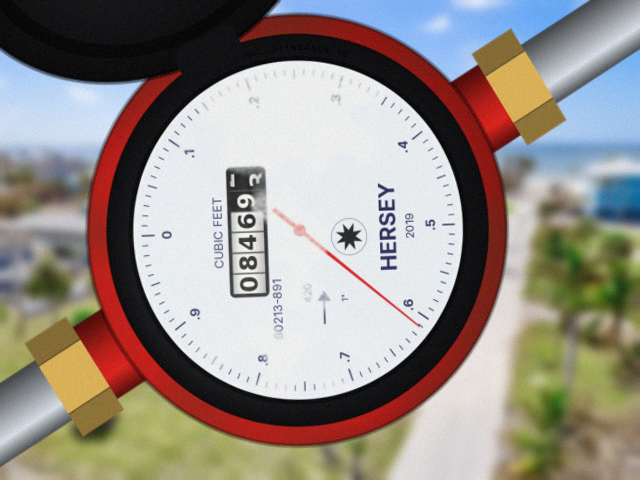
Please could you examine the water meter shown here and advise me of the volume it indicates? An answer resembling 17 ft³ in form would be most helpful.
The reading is 84692.61 ft³
